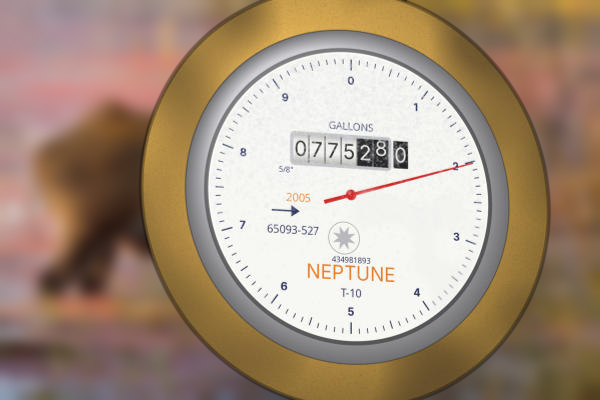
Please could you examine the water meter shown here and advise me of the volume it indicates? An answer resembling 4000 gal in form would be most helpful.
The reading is 775282.0 gal
